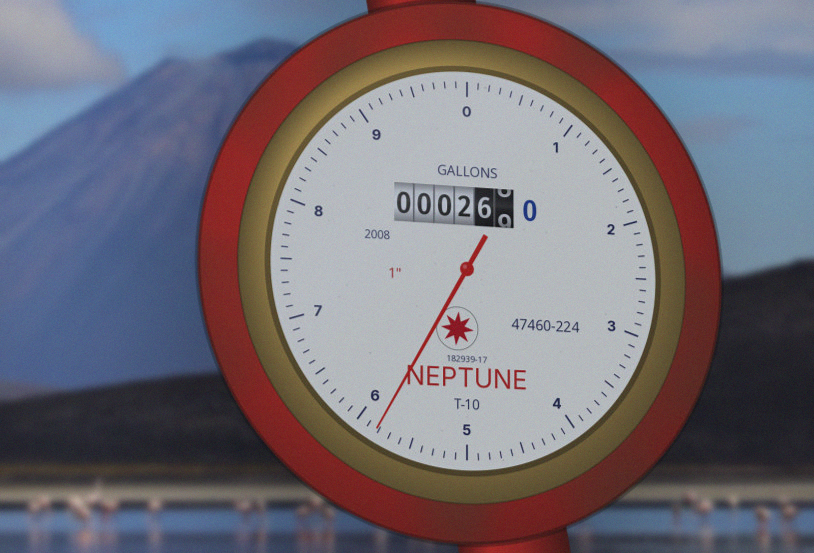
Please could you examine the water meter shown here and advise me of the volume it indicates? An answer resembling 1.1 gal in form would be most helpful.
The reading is 2685.8 gal
